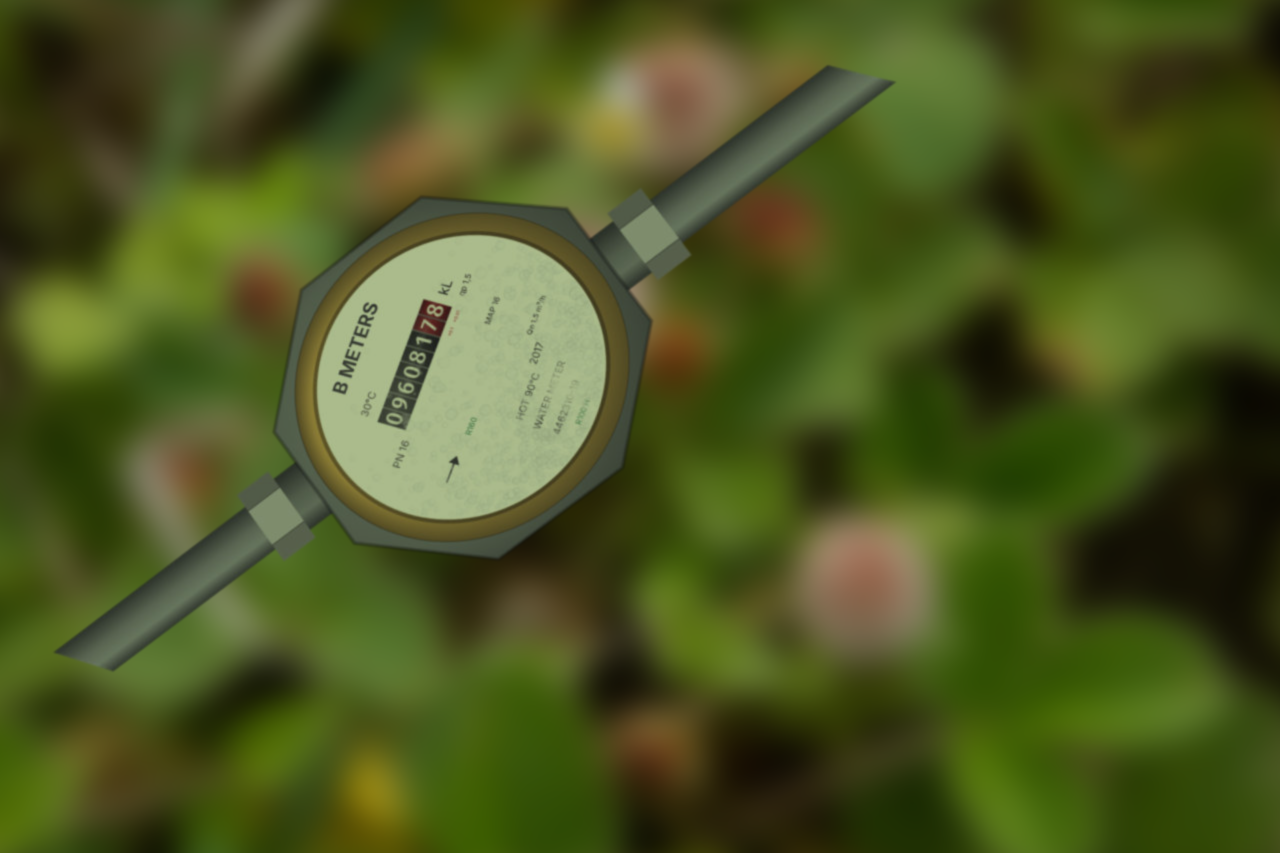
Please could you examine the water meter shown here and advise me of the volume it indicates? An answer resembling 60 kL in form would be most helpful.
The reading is 96081.78 kL
